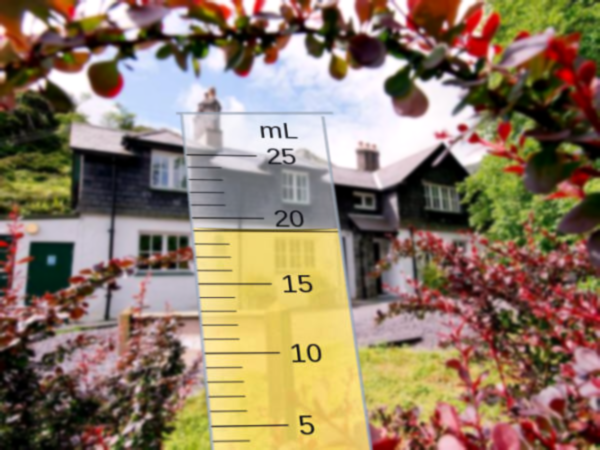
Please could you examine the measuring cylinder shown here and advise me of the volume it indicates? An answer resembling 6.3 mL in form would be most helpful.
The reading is 19 mL
